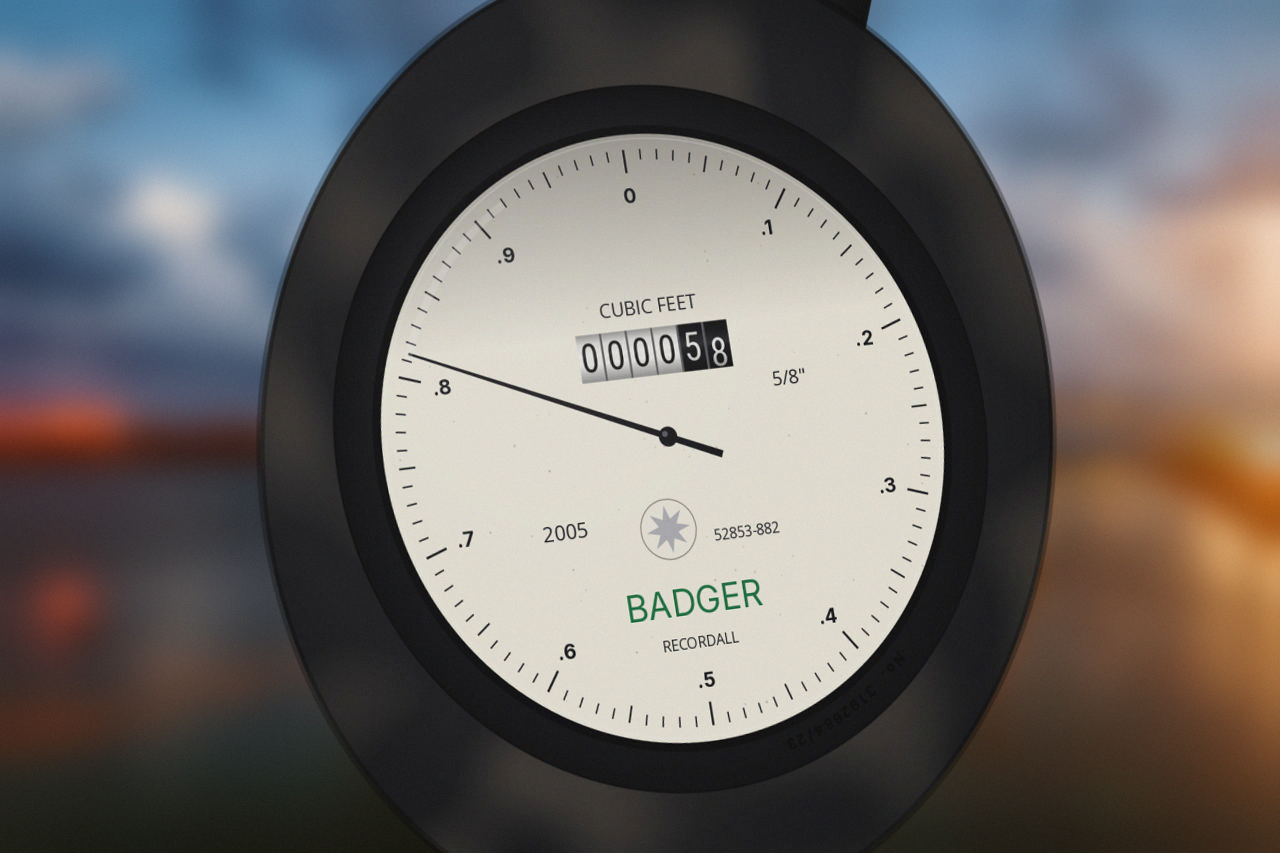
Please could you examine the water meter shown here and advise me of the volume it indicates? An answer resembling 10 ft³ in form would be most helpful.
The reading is 57.81 ft³
